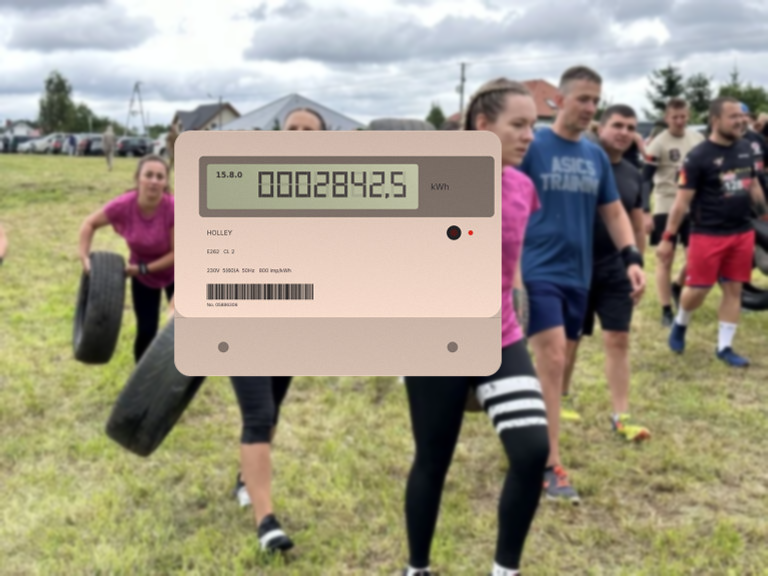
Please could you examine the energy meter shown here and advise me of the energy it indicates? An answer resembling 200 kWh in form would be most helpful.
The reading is 2842.5 kWh
